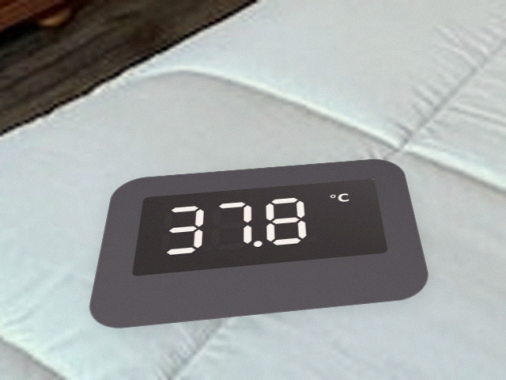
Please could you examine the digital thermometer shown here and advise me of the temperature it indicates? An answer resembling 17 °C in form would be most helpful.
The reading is 37.8 °C
